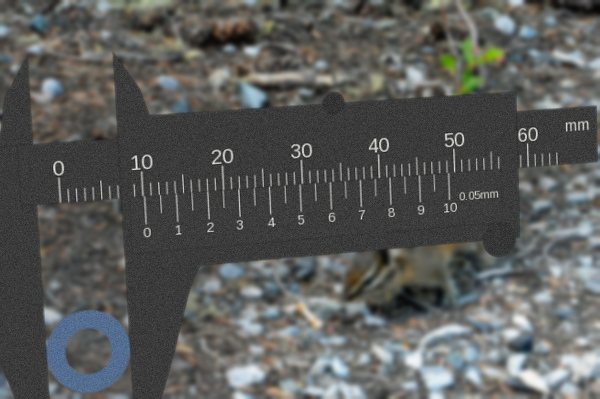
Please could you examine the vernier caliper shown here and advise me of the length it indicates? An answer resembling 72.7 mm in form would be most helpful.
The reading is 10.2 mm
